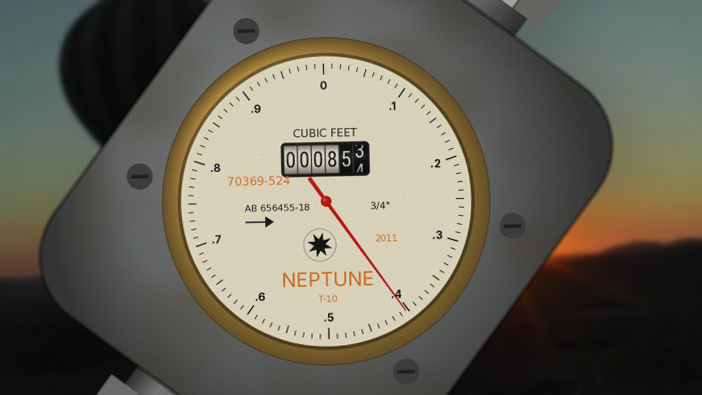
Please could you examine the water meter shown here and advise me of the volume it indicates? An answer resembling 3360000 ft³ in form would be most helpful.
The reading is 853.40 ft³
